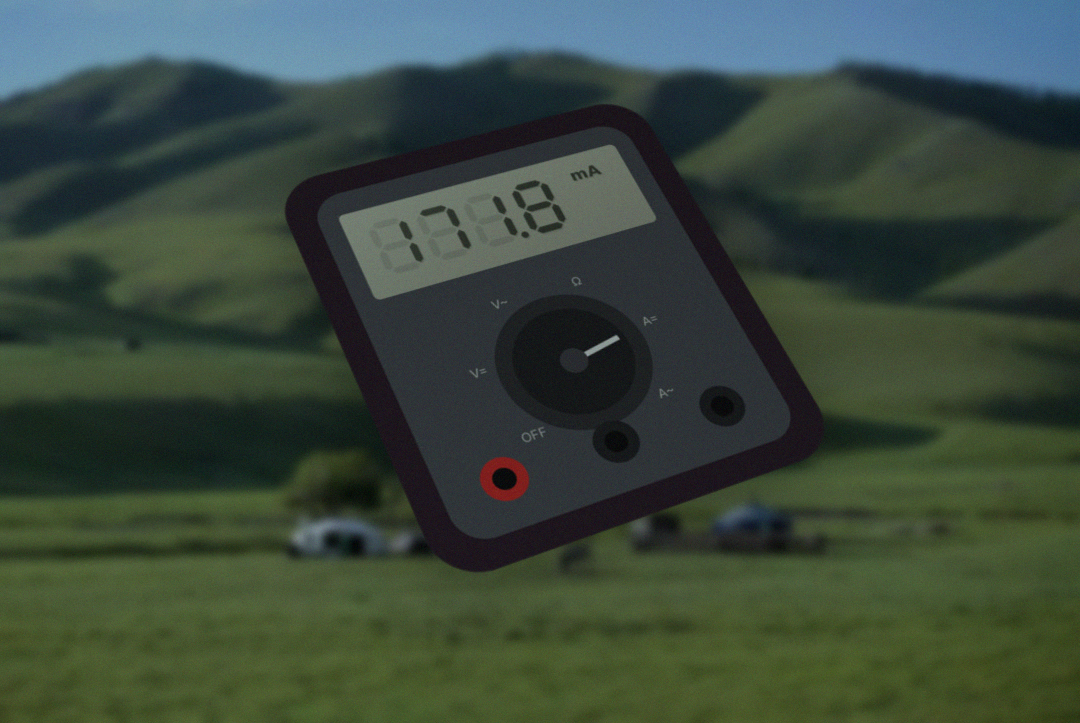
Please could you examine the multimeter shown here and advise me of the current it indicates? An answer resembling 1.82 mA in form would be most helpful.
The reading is 171.8 mA
